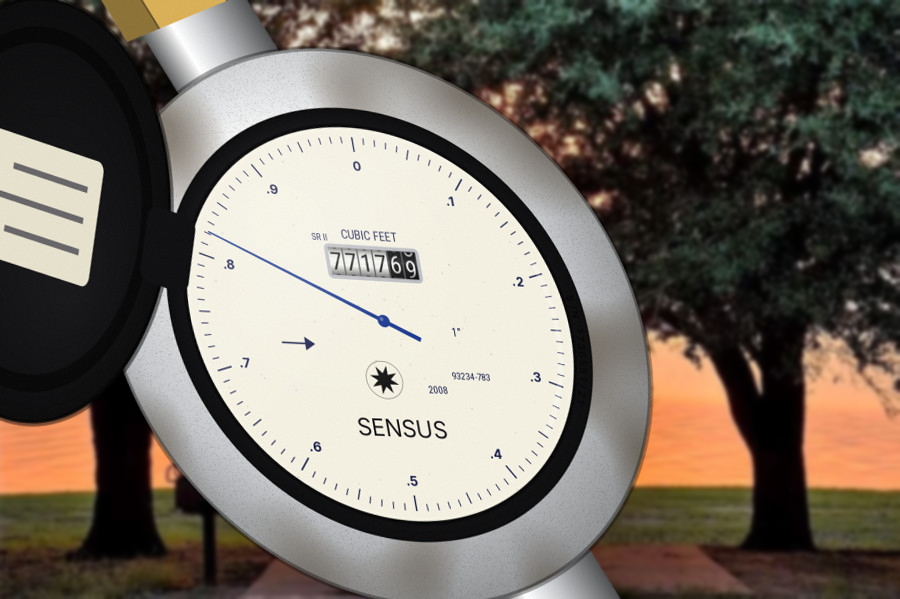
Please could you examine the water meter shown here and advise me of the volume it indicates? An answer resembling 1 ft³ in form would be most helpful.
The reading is 771768.82 ft³
